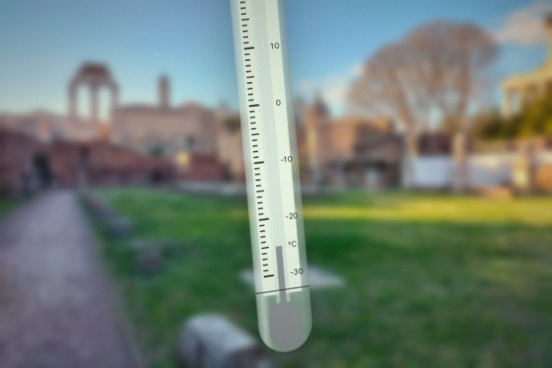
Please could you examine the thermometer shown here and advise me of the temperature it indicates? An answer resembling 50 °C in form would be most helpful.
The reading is -25 °C
